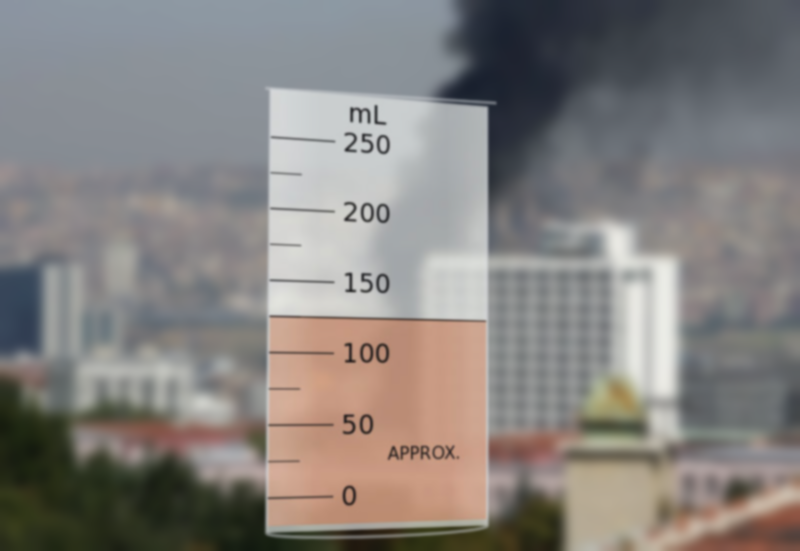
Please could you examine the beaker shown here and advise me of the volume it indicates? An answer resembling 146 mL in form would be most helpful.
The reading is 125 mL
